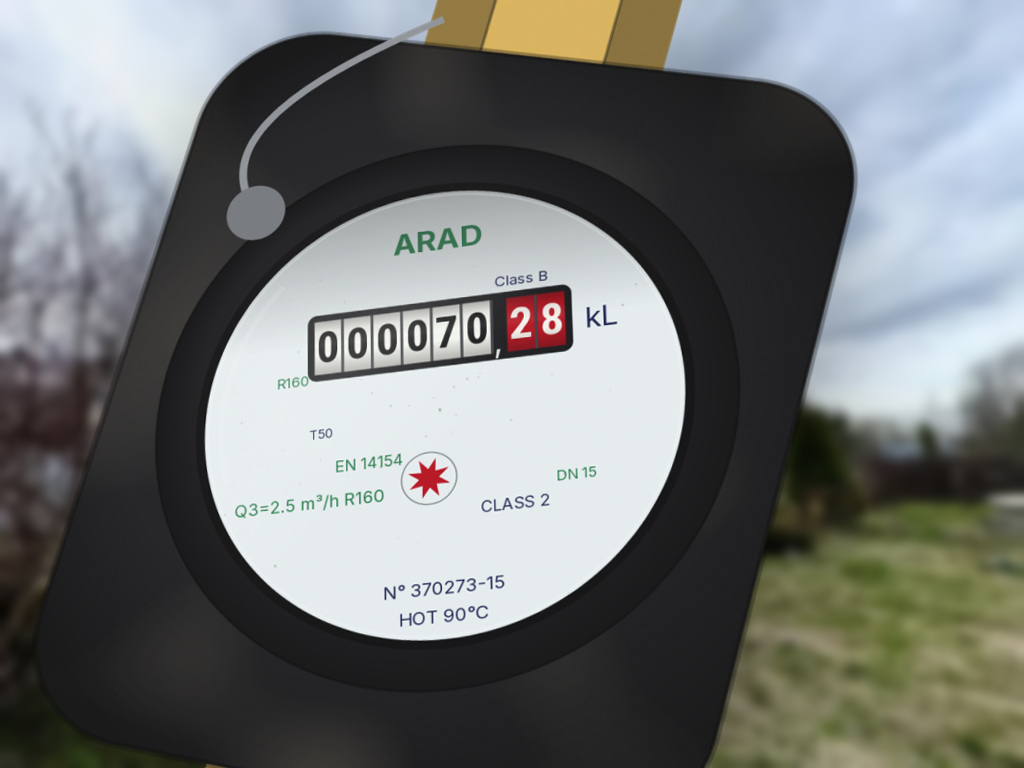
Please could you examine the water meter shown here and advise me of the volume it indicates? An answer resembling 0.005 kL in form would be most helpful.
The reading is 70.28 kL
